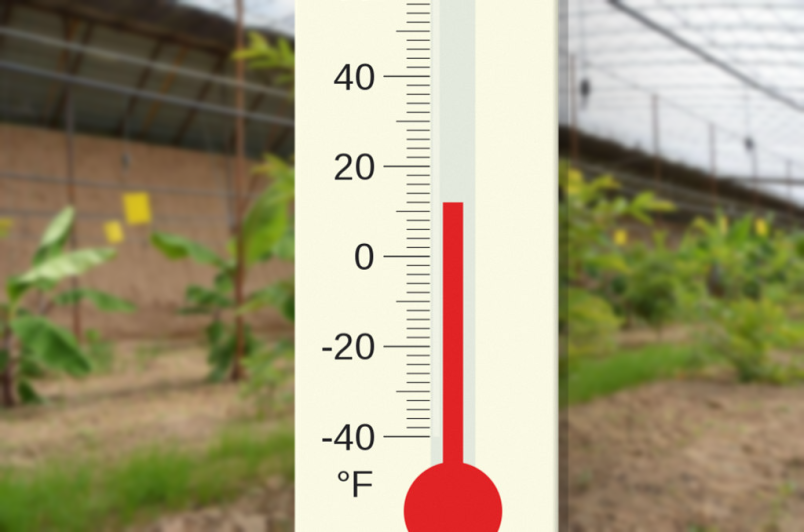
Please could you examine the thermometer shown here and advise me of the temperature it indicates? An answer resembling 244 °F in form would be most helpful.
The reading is 12 °F
